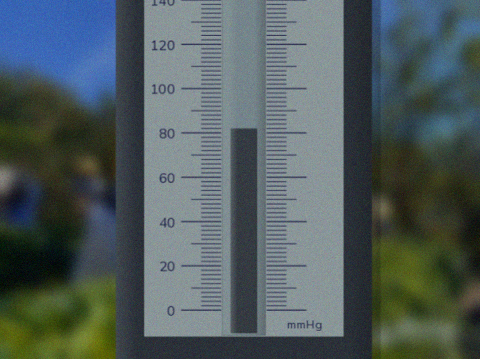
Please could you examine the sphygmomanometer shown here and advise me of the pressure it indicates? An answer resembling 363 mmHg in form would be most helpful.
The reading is 82 mmHg
